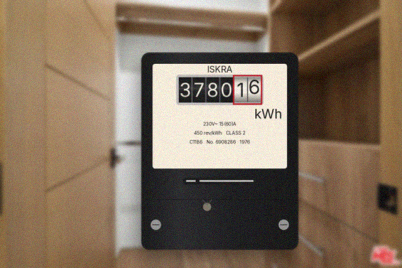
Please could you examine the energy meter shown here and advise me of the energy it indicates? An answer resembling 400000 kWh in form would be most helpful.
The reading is 3780.16 kWh
